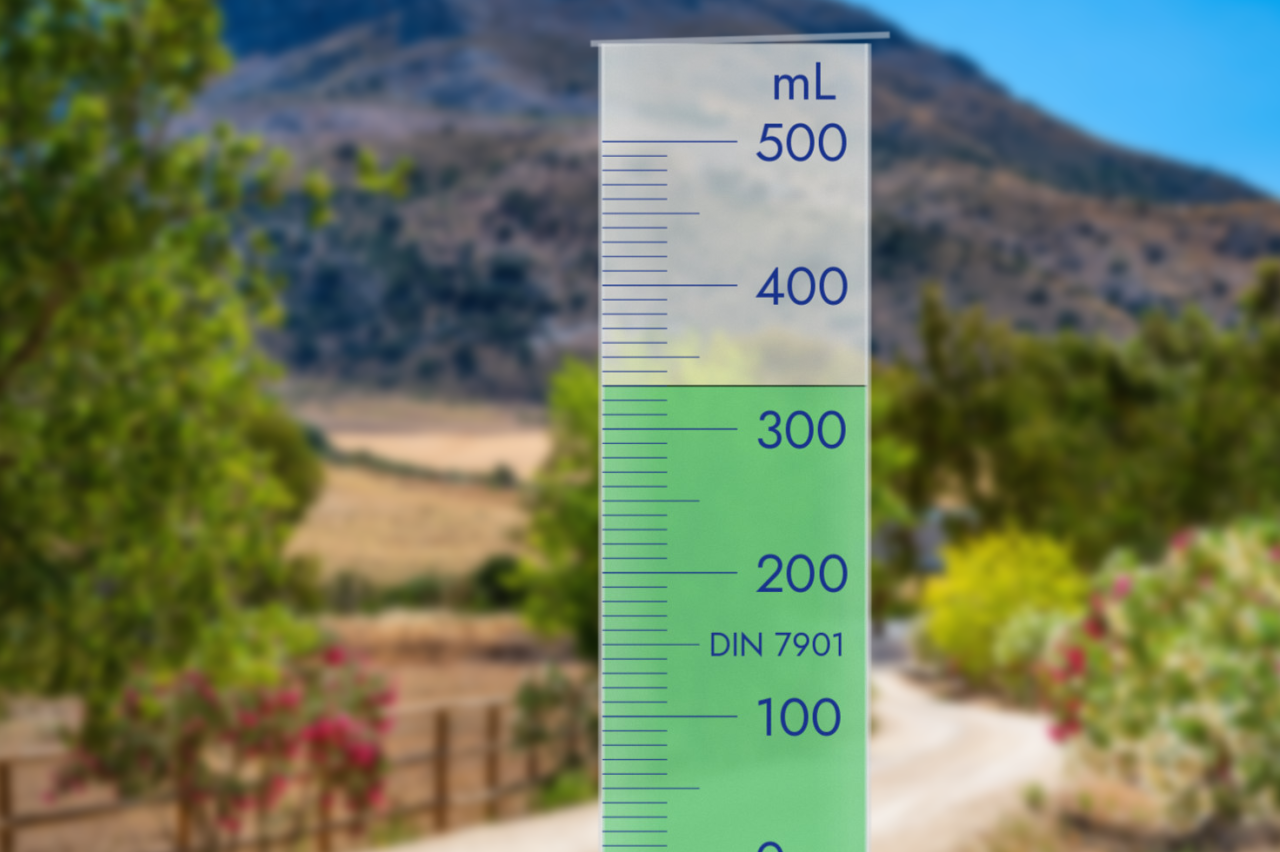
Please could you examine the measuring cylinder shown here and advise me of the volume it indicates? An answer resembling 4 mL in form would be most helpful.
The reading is 330 mL
